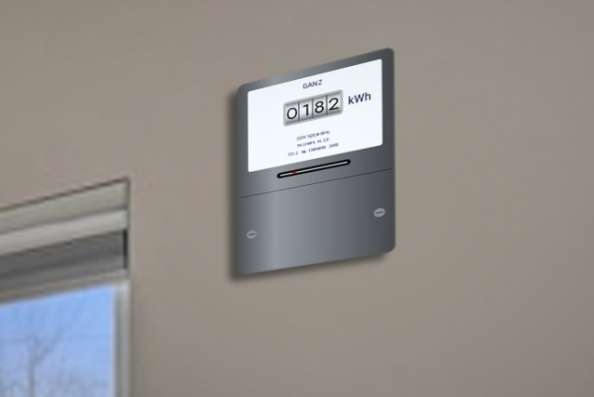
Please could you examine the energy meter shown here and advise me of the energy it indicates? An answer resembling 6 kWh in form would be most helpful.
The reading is 182 kWh
